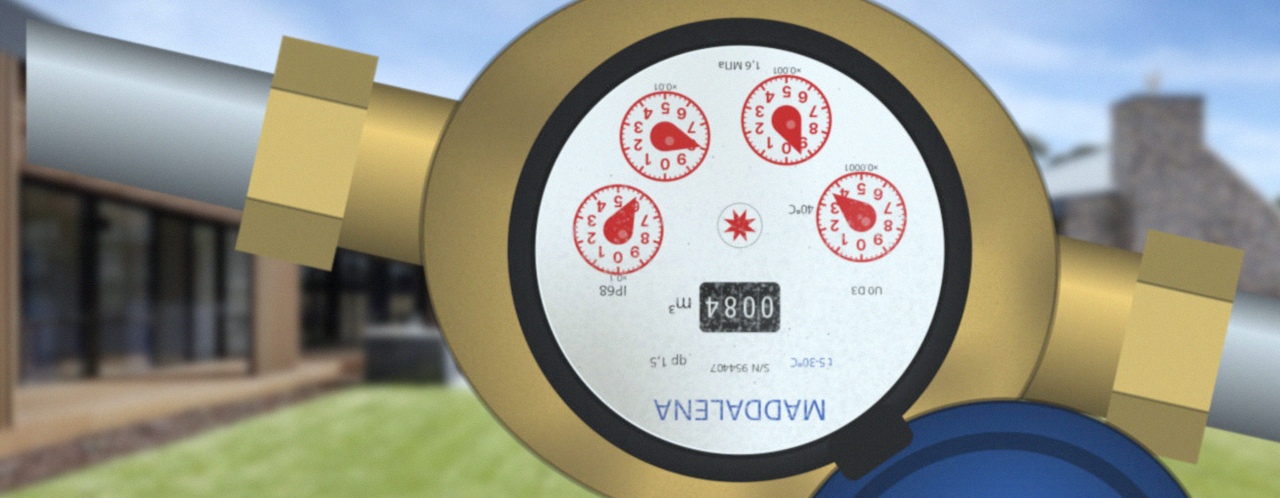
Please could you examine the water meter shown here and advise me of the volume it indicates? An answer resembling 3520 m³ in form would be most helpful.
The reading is 84.5793 m³
